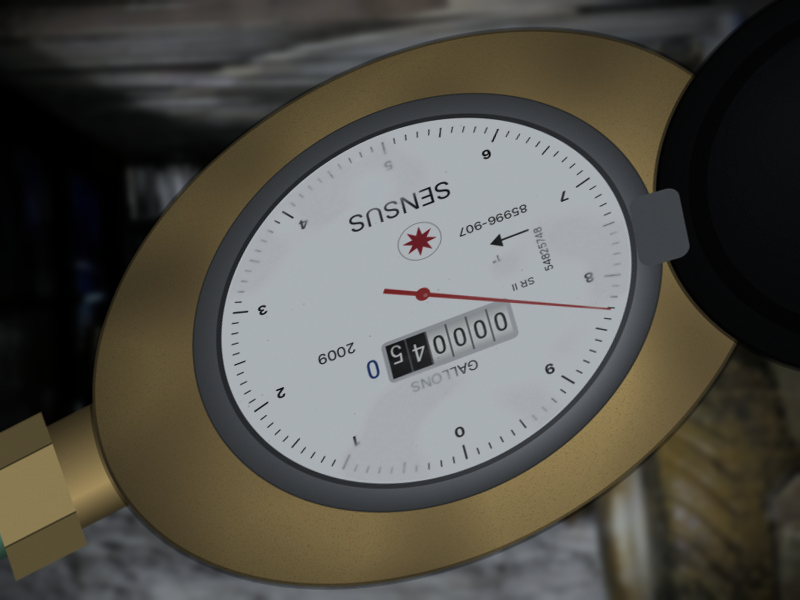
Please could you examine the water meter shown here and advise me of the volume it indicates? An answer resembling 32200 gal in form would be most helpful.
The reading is 448.3 gal
